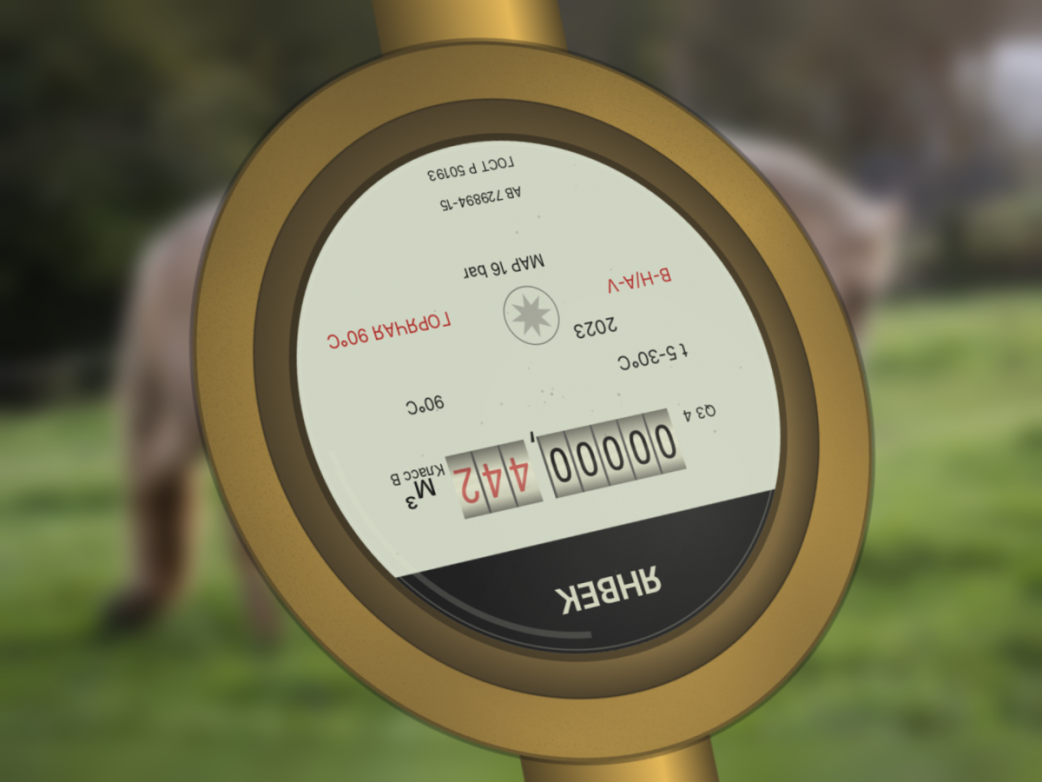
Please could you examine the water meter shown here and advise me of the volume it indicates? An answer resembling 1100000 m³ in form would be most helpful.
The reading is 0.442 m³
